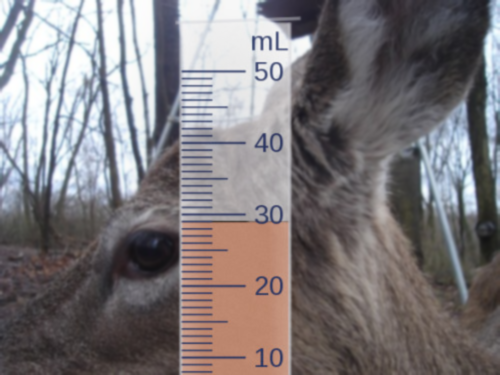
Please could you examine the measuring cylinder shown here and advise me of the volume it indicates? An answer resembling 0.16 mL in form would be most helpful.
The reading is 29 mL
